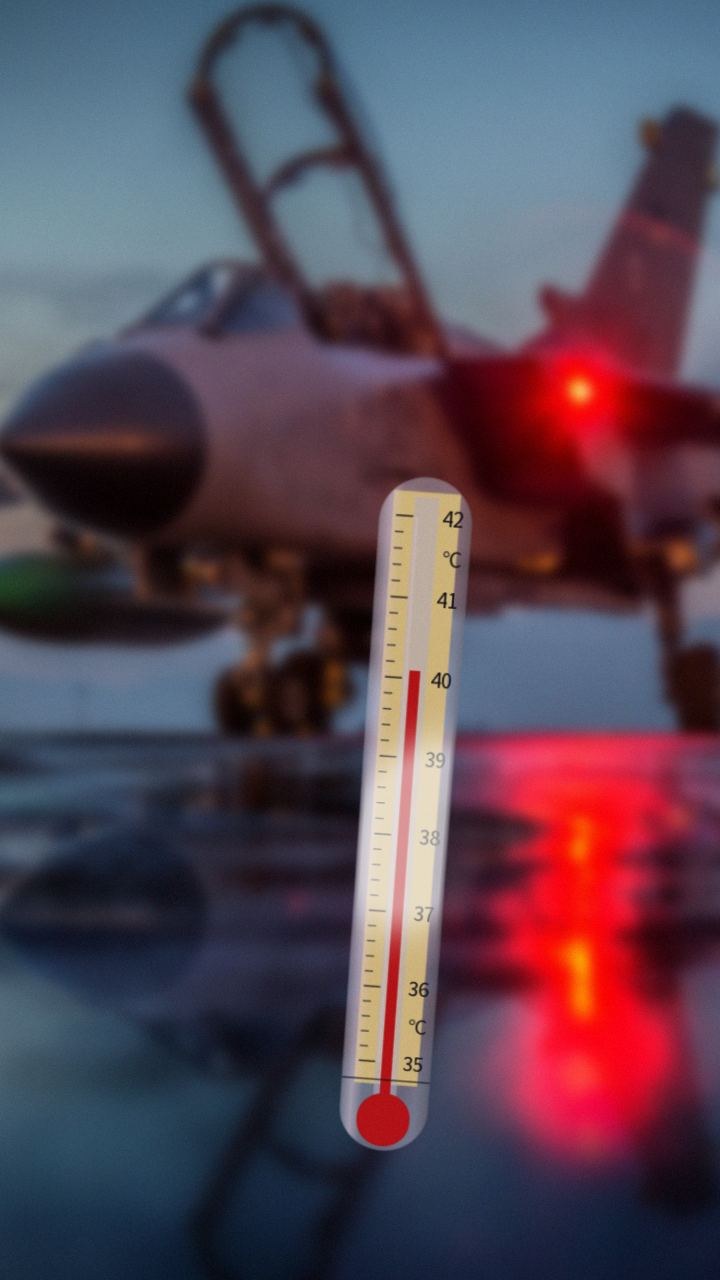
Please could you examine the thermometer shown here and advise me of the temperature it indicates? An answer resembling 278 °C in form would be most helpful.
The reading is 40.1 °C
